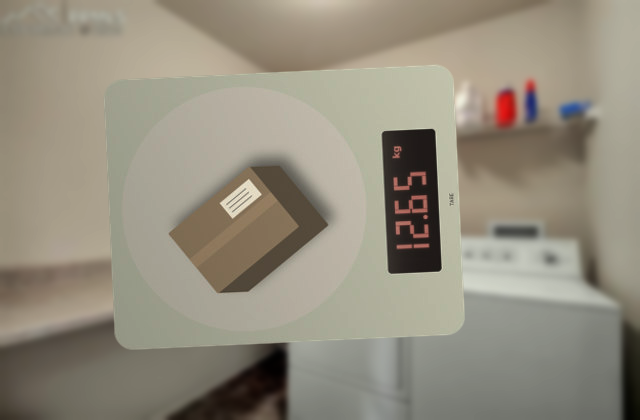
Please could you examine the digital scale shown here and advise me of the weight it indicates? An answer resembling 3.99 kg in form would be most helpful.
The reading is 12.65 kg
